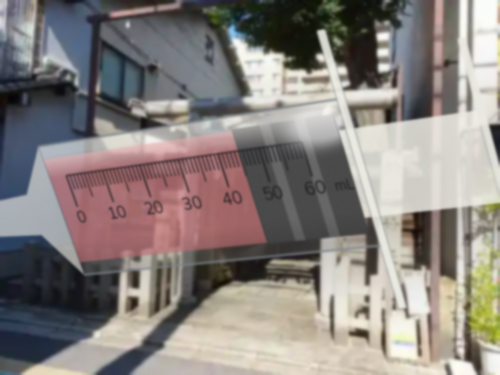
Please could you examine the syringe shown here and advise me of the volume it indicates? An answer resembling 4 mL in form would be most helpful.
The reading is 45 mL
